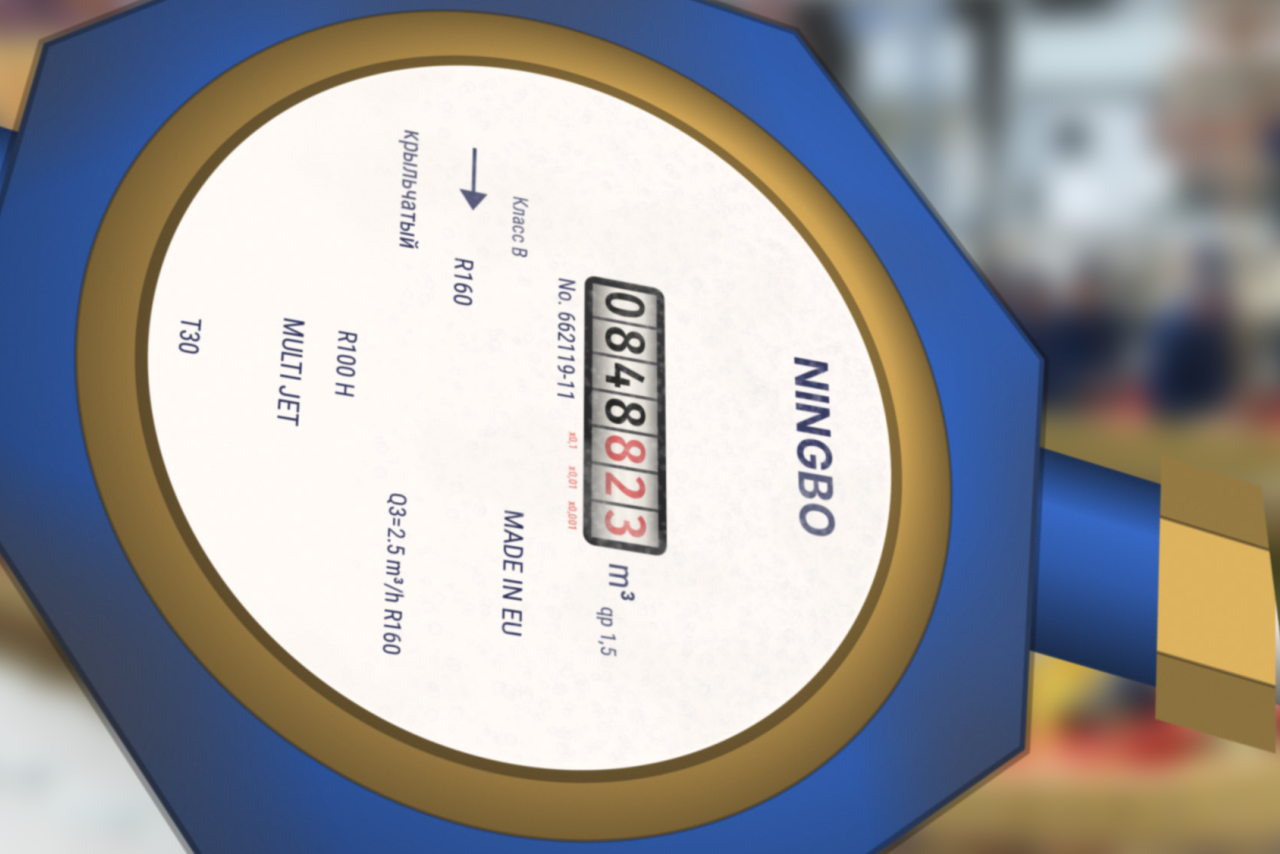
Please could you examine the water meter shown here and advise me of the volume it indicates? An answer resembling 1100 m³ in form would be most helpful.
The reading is 848.823 m³
